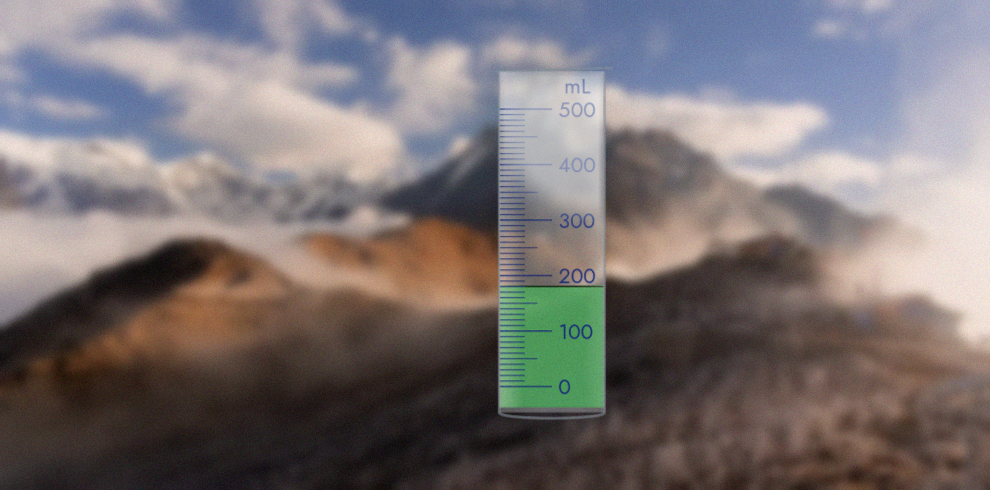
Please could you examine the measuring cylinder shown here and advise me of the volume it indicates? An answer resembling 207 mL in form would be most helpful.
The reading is 180 mL
